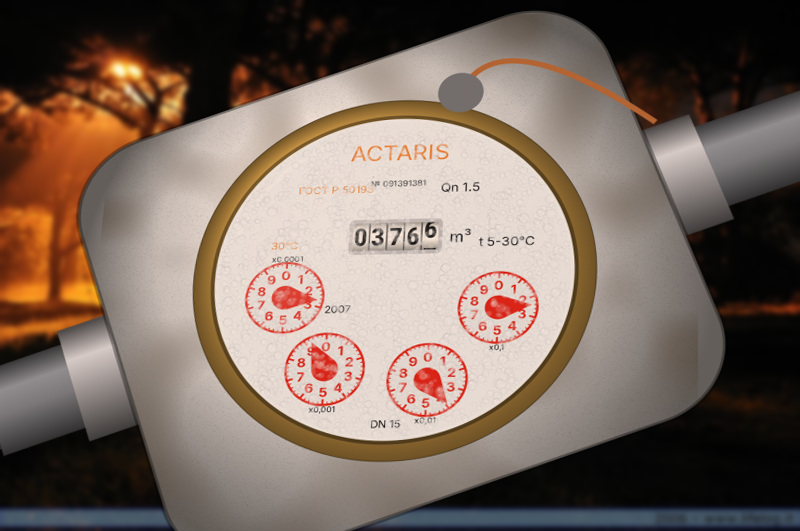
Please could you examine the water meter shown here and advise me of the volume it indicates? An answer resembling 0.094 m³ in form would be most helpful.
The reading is 3766.2392 m³
